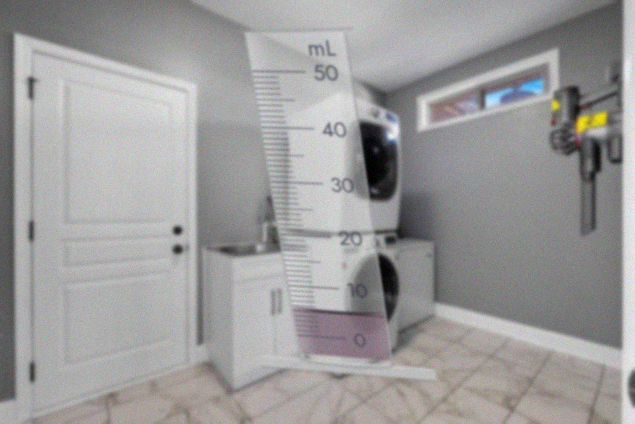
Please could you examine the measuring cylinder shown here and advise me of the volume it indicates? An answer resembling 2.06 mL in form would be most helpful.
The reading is 5 mL
